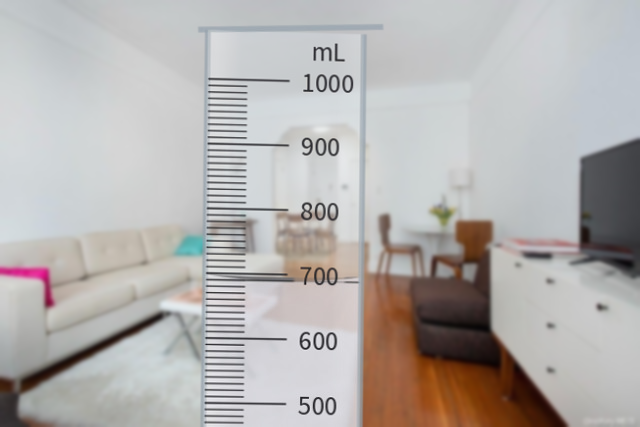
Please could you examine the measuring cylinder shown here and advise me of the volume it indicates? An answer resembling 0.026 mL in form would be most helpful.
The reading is 690 mL
